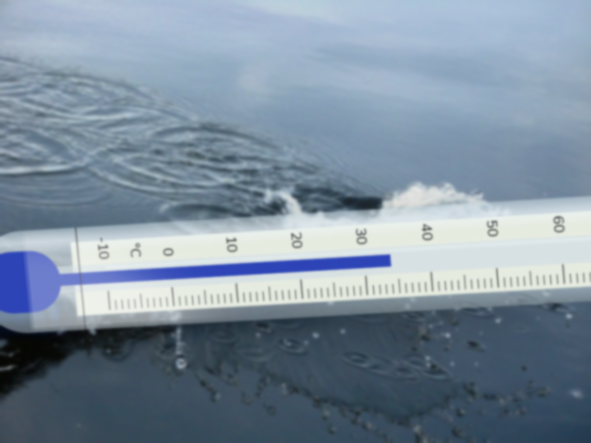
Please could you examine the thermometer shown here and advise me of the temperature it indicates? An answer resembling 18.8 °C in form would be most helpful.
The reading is 34 °C
